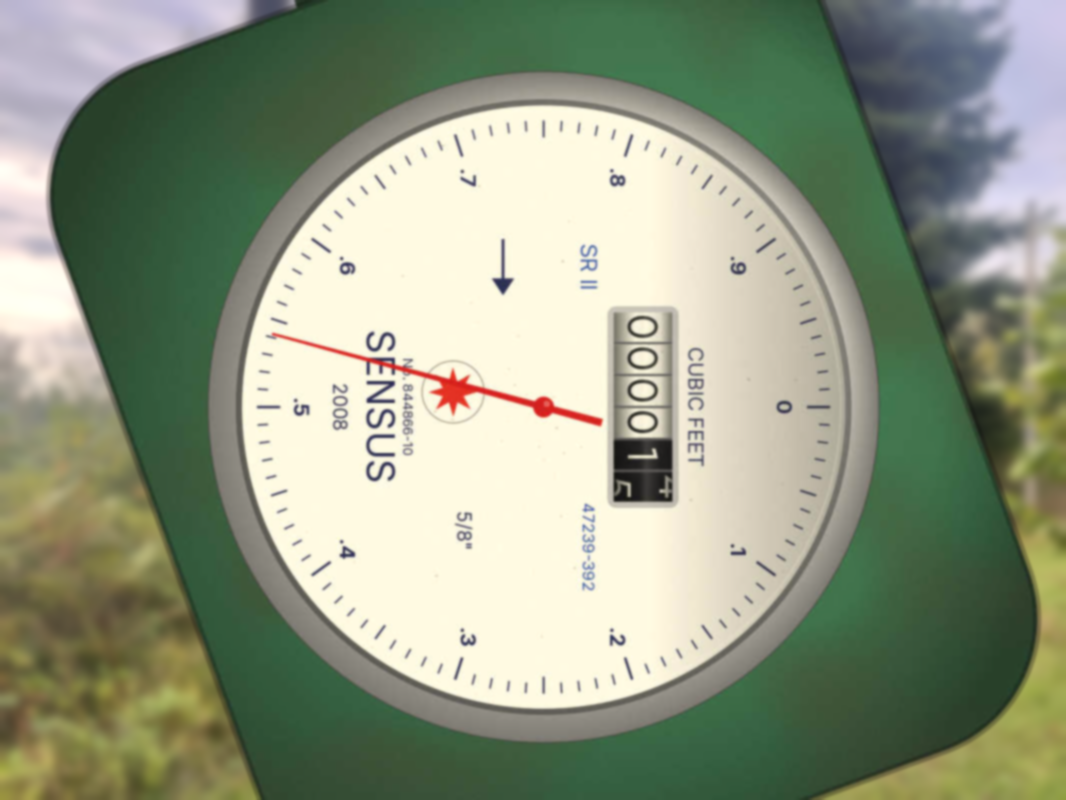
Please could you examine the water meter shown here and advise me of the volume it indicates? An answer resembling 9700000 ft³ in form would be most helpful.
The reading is 14.54 ft³
